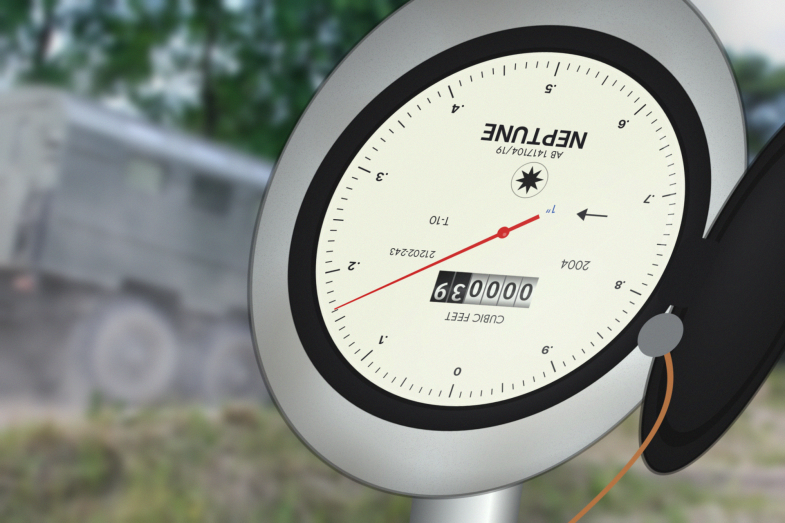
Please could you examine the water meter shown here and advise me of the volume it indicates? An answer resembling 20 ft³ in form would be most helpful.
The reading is 39.16 ft³
